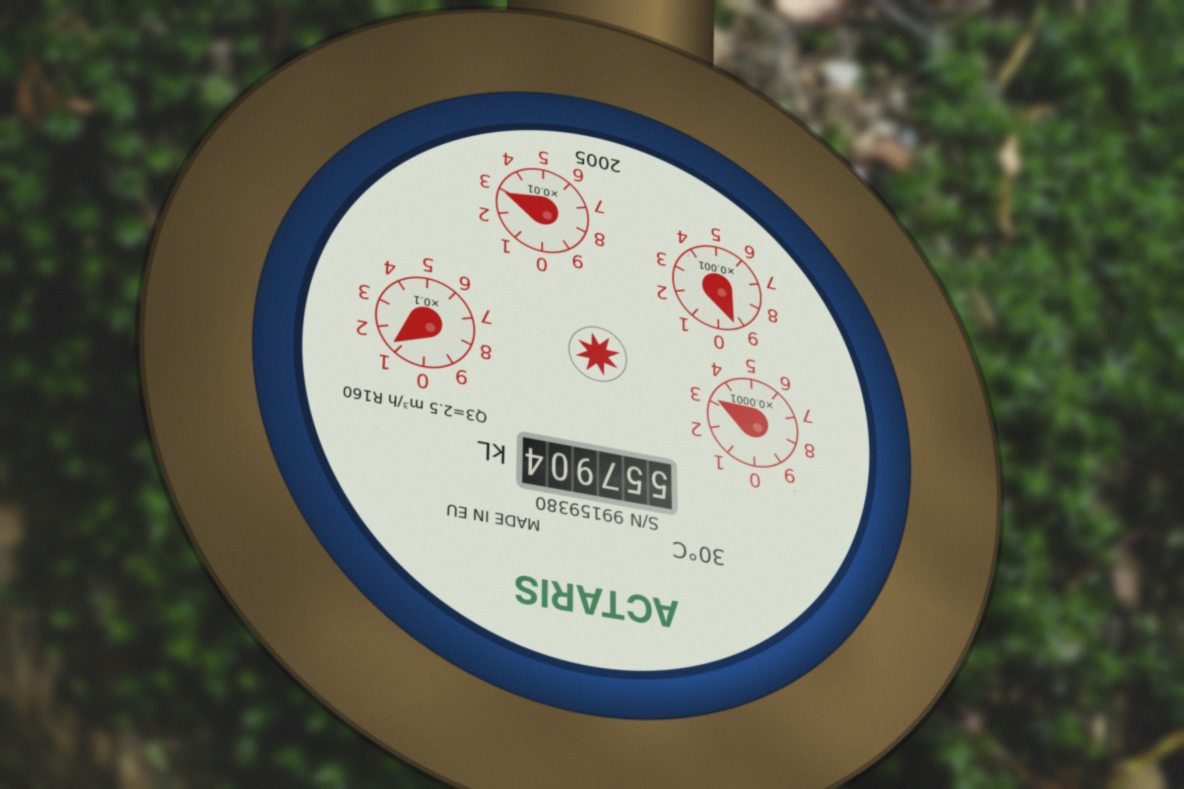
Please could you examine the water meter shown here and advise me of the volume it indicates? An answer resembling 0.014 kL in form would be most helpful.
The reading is 557904.1293 kL
